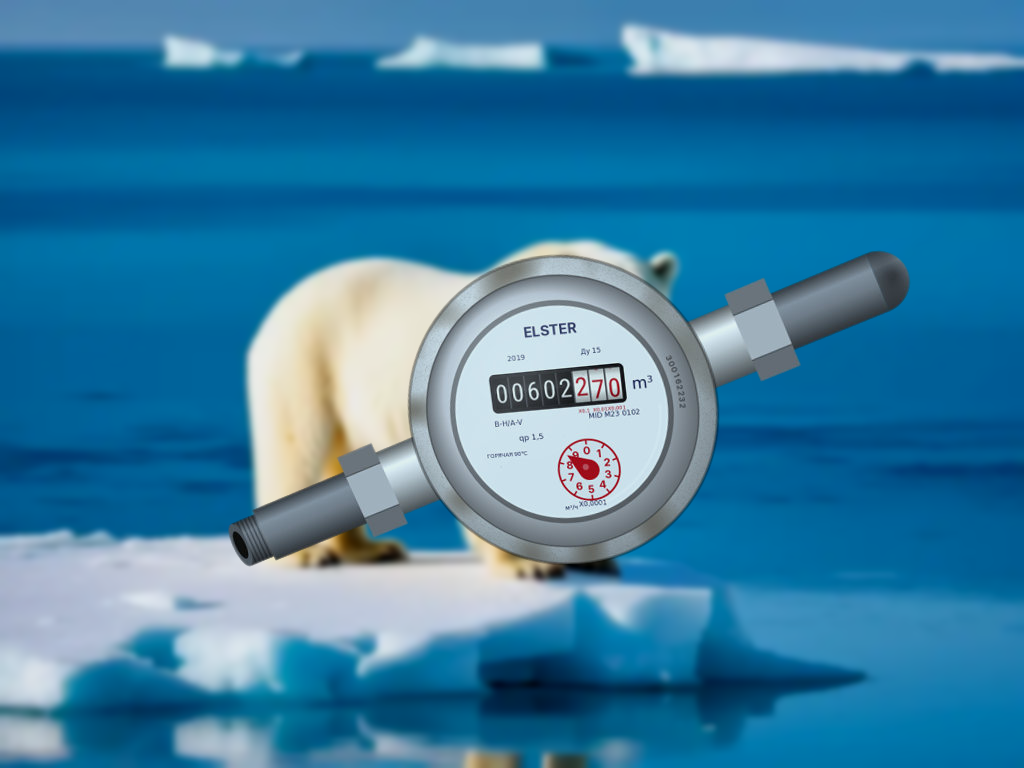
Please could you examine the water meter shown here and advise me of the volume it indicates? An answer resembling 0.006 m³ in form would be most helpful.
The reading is 602.2698 m³
